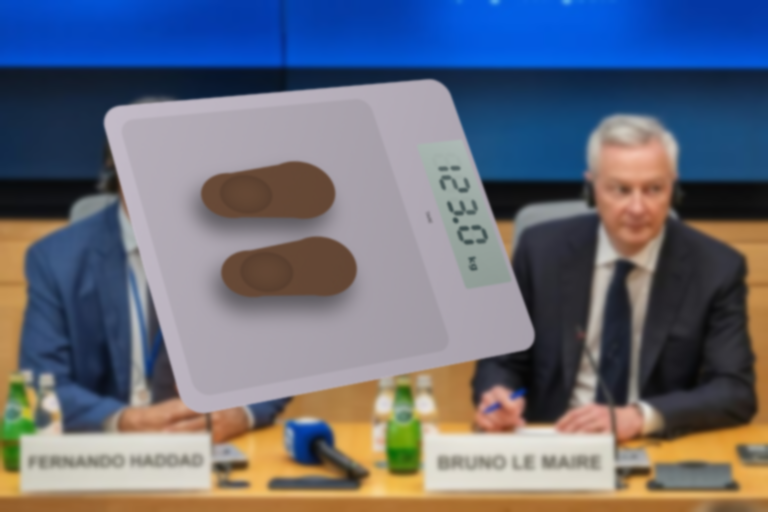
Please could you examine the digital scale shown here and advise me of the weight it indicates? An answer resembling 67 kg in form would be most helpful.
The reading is 123.0 kg
